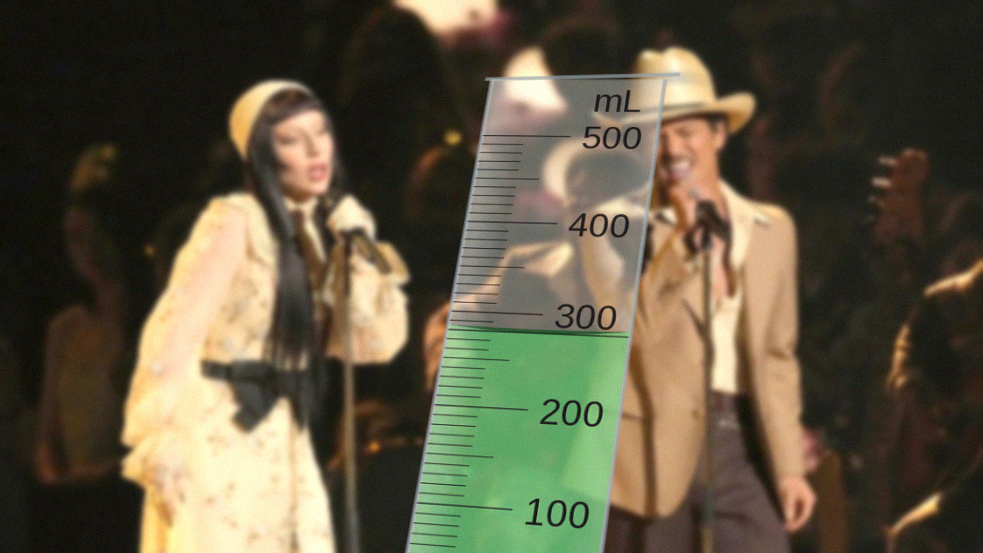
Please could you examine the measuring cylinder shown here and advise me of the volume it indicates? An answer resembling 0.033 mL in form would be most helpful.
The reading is 280 mL
